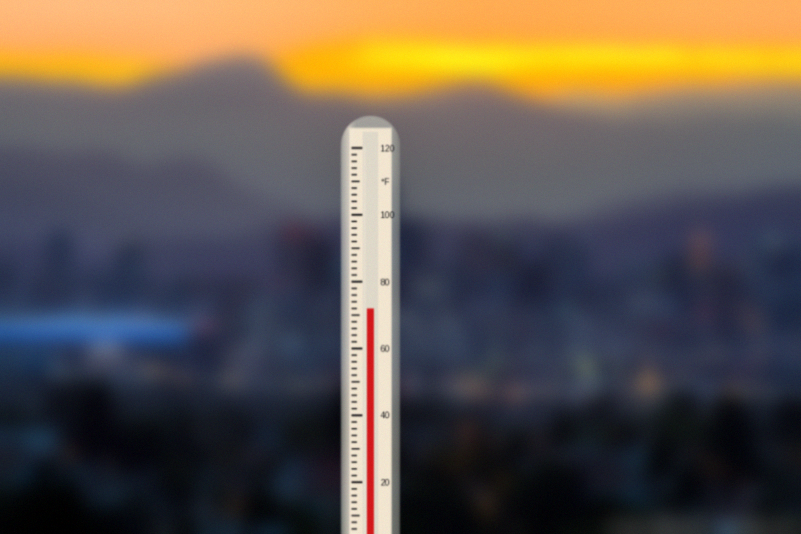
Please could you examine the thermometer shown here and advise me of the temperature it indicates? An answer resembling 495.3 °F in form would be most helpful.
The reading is 72 °F
